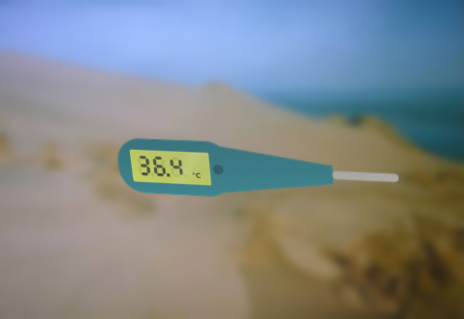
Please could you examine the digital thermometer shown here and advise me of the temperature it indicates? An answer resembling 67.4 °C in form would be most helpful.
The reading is 36.4 °C
